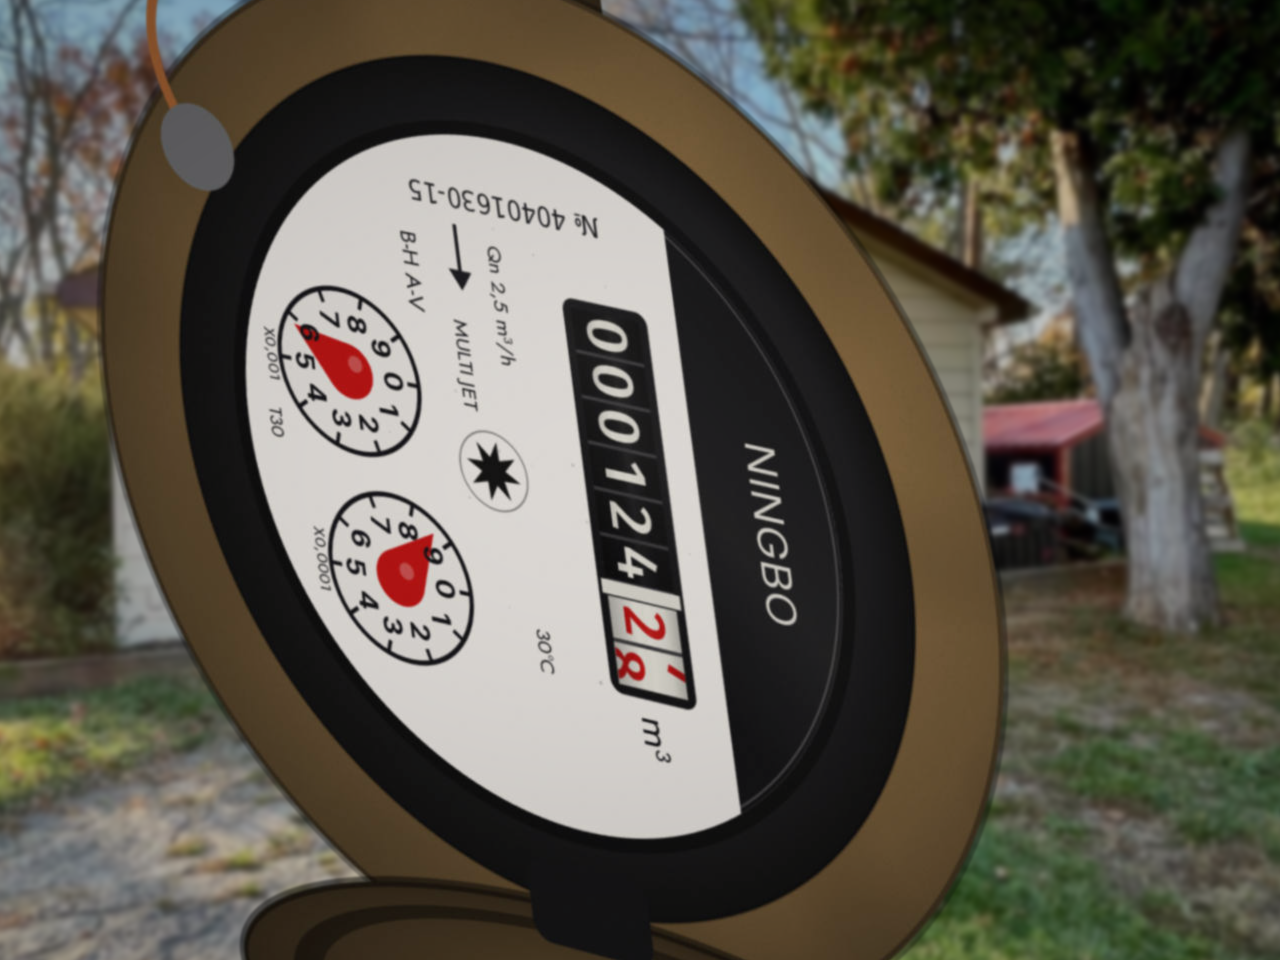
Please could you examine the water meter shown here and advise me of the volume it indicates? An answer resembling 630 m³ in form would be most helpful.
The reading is 124.2758 m³
